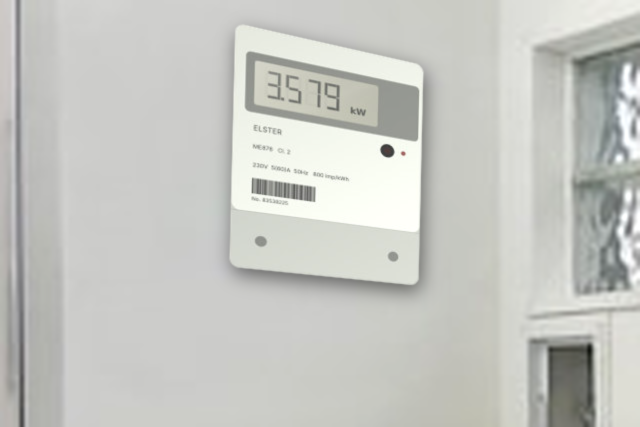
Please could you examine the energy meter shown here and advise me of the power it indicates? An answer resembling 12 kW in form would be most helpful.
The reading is 3.579 kW
